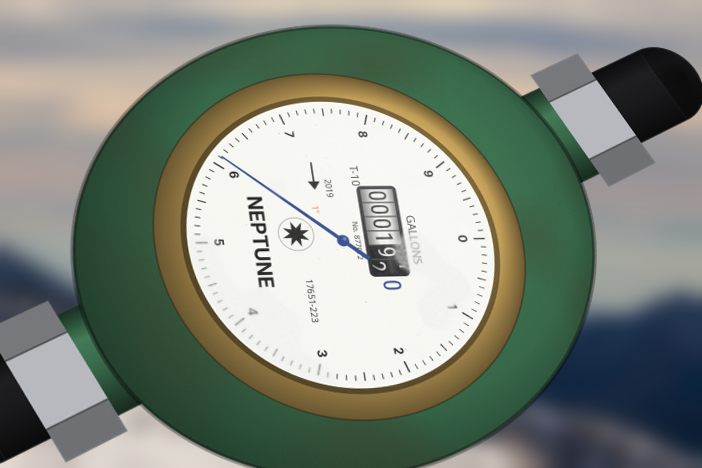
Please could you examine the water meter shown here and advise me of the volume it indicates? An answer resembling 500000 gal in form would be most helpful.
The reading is 1916.1 gal
